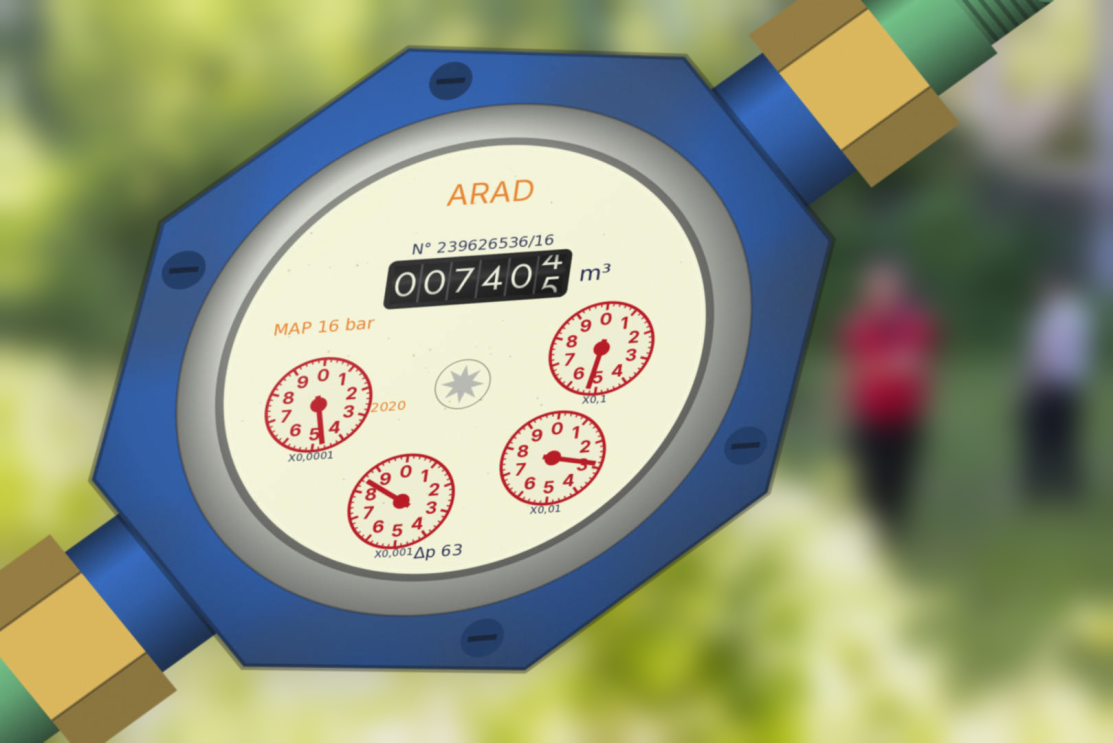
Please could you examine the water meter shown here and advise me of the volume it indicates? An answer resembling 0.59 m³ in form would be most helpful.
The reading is 7404.5284 m³
